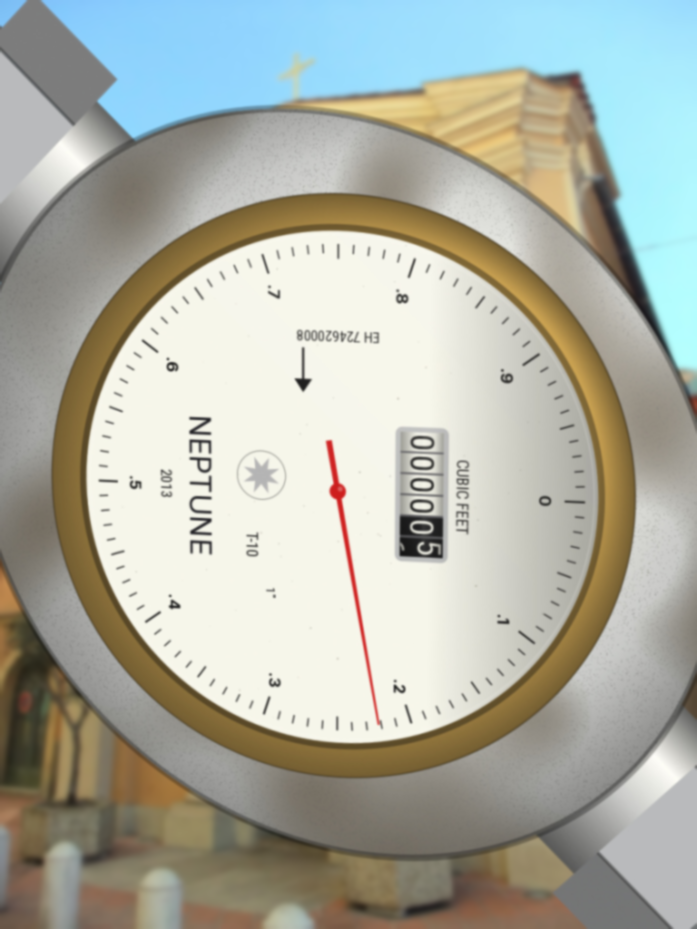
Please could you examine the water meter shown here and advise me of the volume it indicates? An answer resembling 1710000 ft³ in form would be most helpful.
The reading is 5.22 ft³
